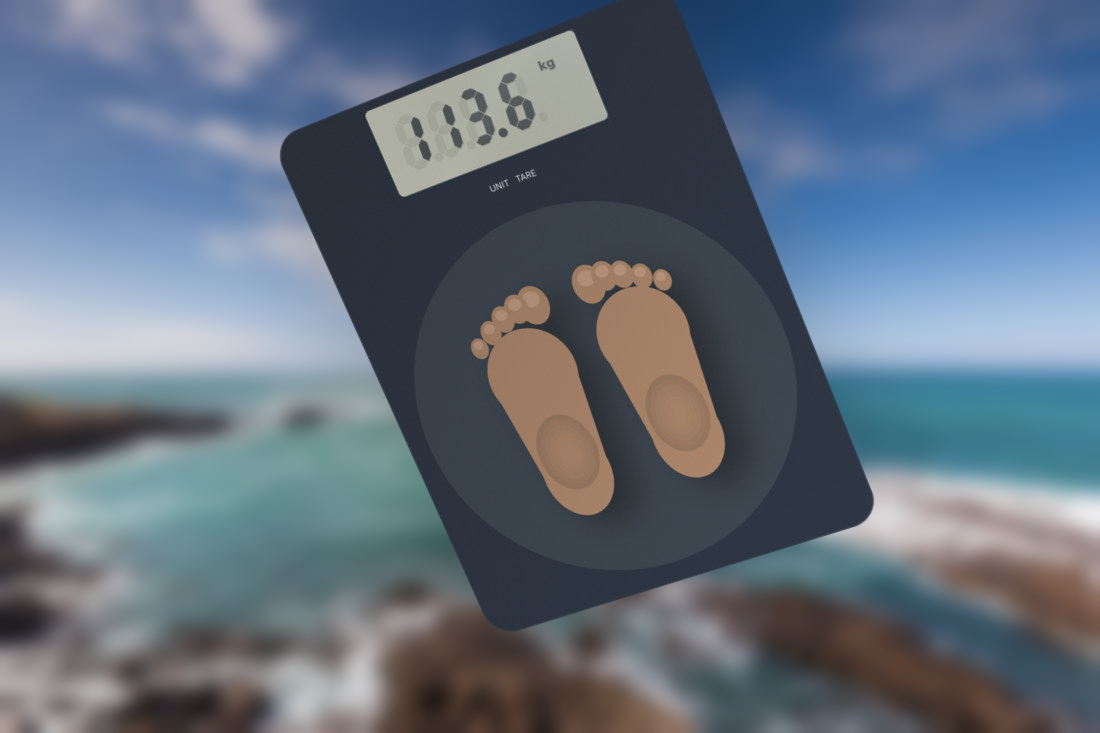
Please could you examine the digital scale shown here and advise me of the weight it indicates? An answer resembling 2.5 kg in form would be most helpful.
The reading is 113.6 kg
